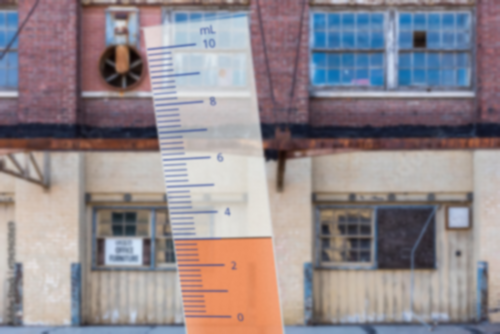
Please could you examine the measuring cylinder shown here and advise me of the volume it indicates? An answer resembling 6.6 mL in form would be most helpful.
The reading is 3 mL
